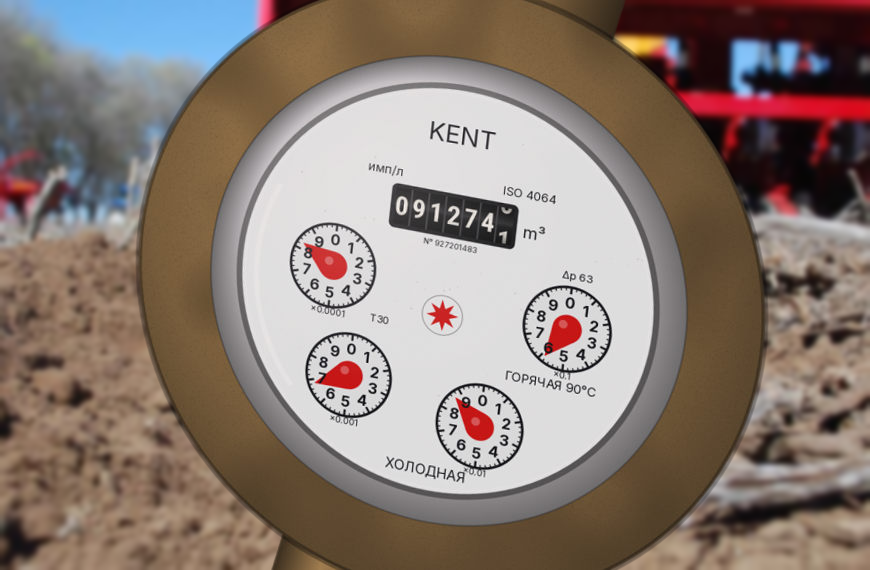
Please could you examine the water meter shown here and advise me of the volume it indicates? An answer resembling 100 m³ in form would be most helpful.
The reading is 912740.5868 m³
